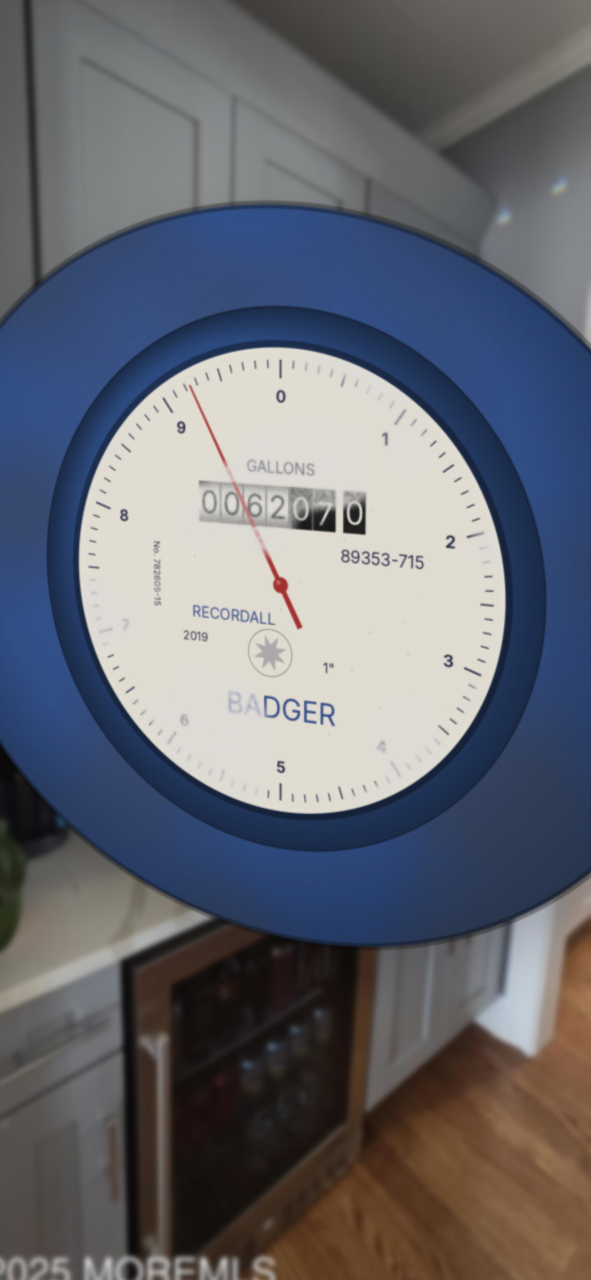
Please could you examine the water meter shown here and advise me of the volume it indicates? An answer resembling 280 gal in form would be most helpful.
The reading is 62069.2 gal
